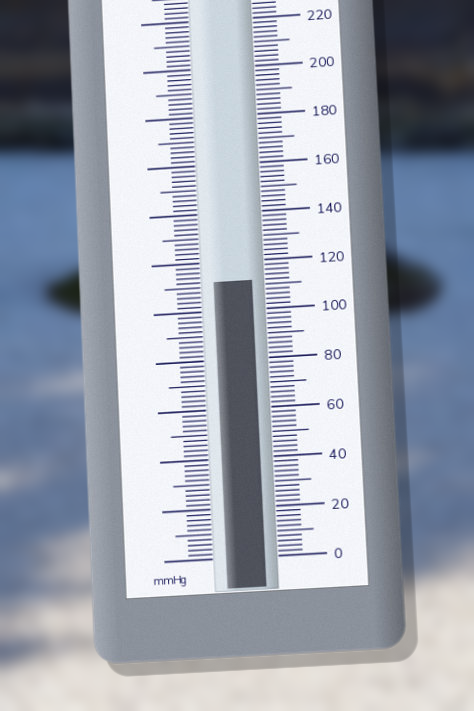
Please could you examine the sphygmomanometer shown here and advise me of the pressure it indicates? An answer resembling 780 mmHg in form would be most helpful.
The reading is 112 mmHg
